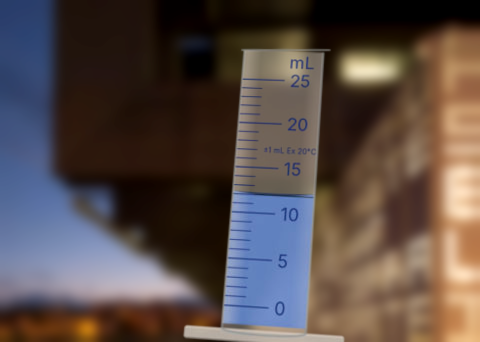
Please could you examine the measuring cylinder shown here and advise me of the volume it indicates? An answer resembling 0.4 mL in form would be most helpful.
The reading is 12 mL
